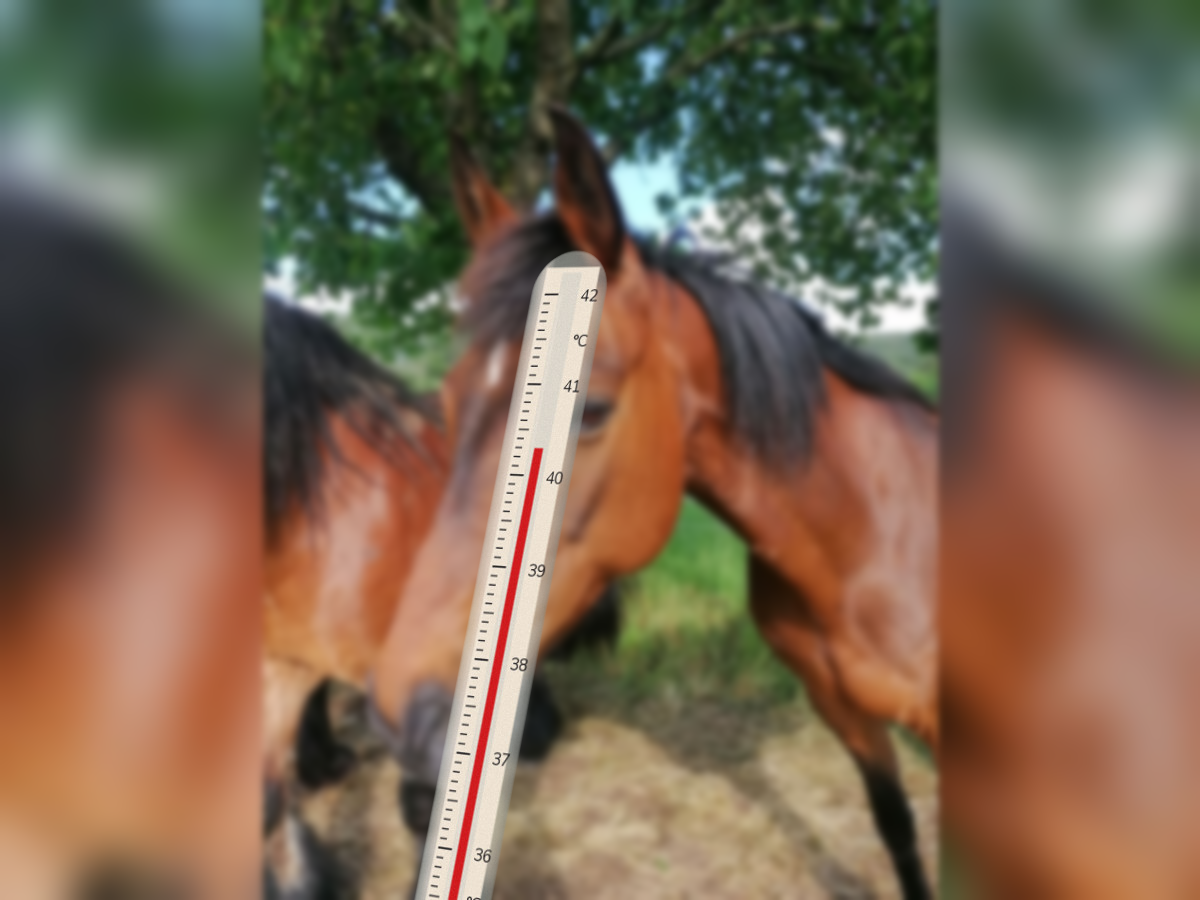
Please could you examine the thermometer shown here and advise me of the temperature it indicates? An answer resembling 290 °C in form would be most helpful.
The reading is 40.3 °C
